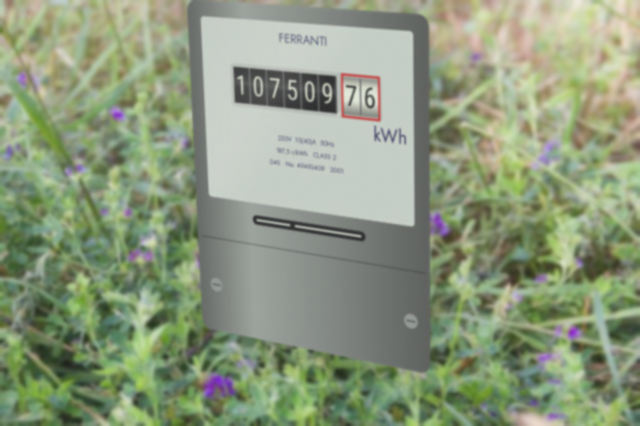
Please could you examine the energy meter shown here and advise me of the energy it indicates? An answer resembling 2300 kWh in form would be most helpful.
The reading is 107509.76 kWh
